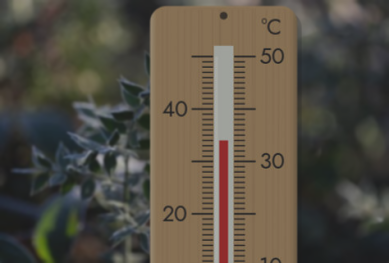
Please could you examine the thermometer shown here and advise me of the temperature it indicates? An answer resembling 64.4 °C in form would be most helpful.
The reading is 34 °C
